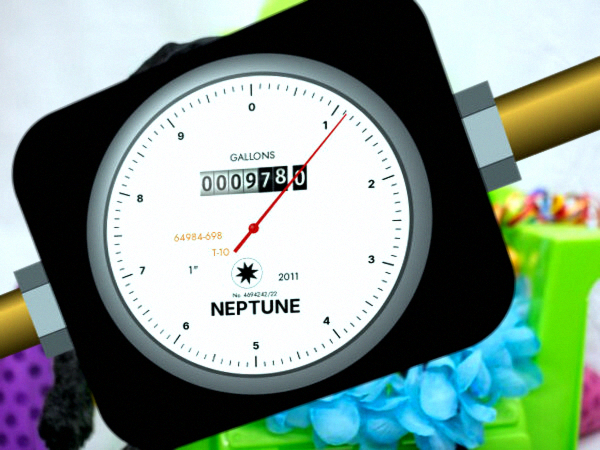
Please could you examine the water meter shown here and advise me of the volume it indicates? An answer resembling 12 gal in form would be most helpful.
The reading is 9781.1 gal
